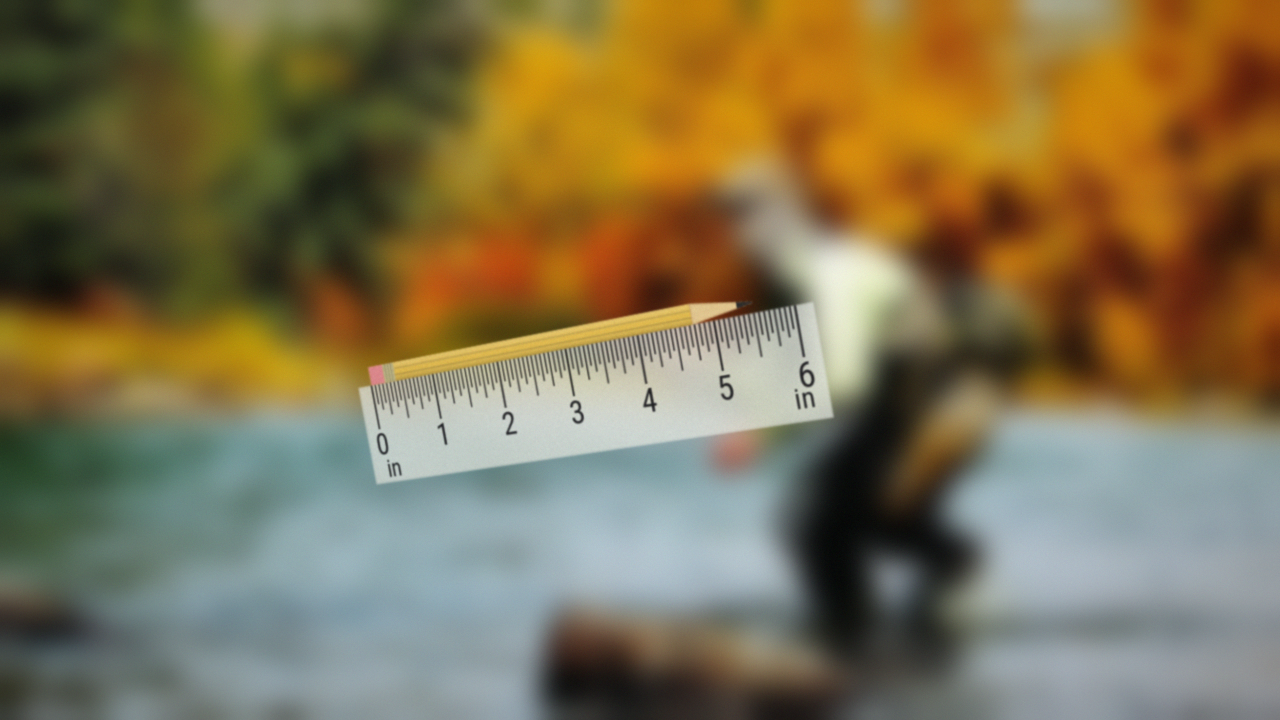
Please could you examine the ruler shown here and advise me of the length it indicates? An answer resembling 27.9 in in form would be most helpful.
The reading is 5.5 in
